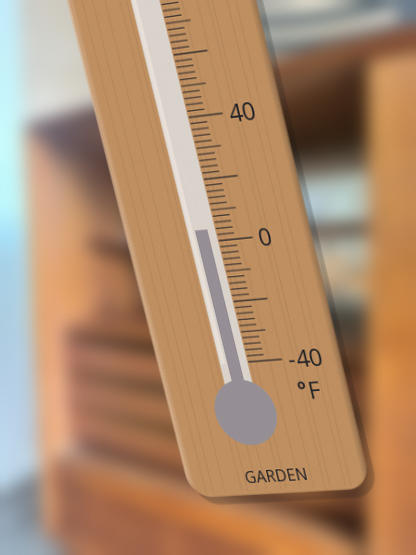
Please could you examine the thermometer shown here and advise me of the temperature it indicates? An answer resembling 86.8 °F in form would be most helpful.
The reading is 4 °F
